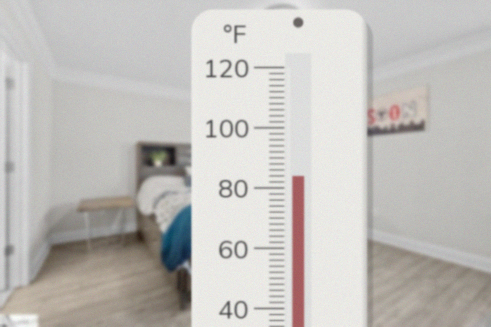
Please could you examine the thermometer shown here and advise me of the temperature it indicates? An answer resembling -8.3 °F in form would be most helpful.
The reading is 84 °F
